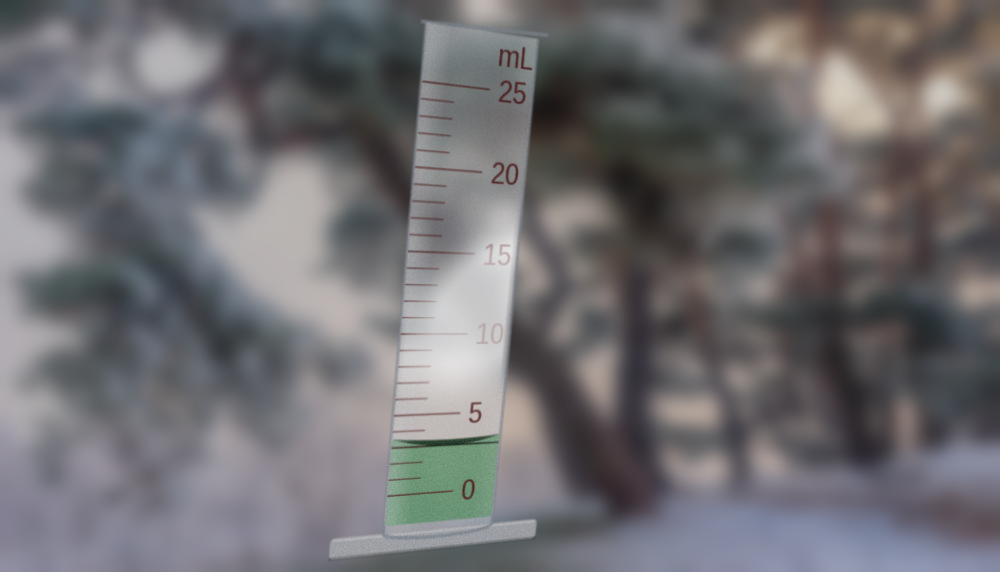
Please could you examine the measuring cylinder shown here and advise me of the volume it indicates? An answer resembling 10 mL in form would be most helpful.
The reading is 3 mL
